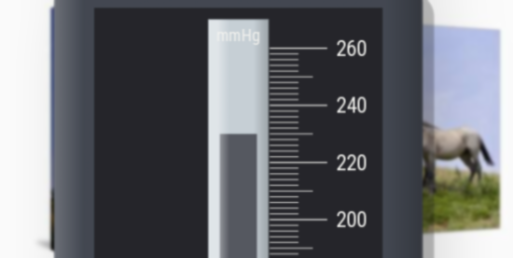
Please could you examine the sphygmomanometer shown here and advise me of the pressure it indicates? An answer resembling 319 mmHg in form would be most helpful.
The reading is 230 mmHg
